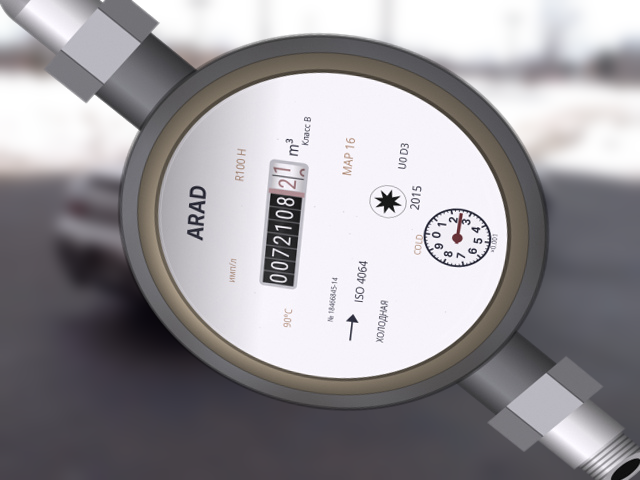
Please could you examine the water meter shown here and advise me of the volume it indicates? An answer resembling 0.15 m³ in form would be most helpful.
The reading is 72108.212 m³
